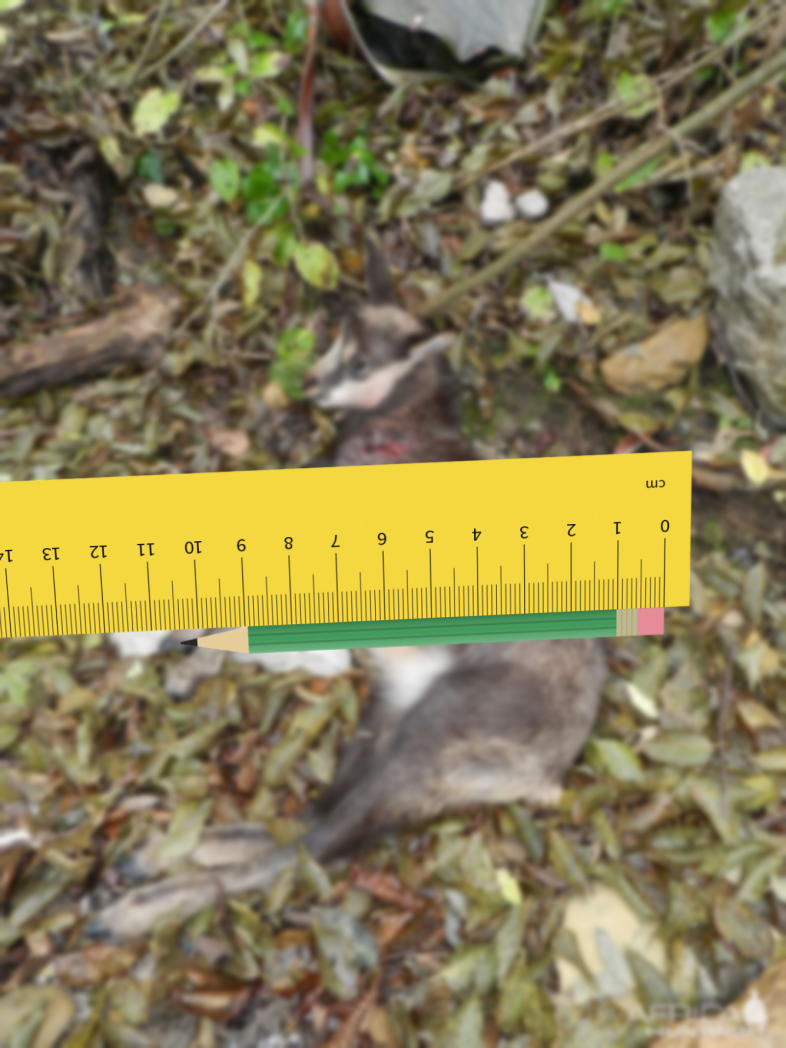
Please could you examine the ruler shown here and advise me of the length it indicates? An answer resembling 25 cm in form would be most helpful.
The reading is 10.4 cm
